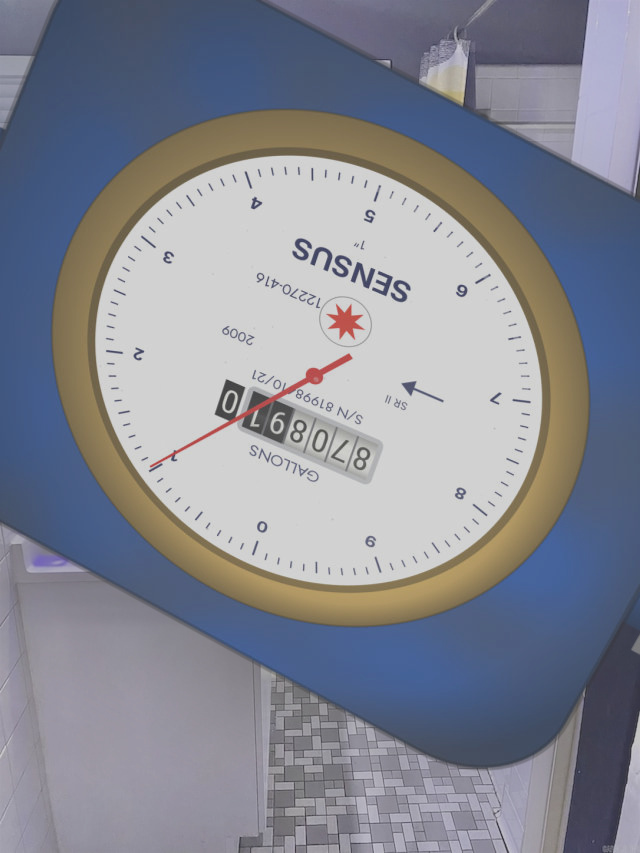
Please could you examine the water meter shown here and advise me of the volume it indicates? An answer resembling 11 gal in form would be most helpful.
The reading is 8708911.0 gal
